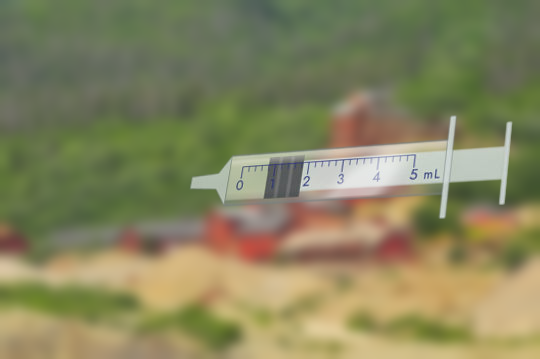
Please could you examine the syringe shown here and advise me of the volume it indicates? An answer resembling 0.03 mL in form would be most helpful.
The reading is 0.8 mL
